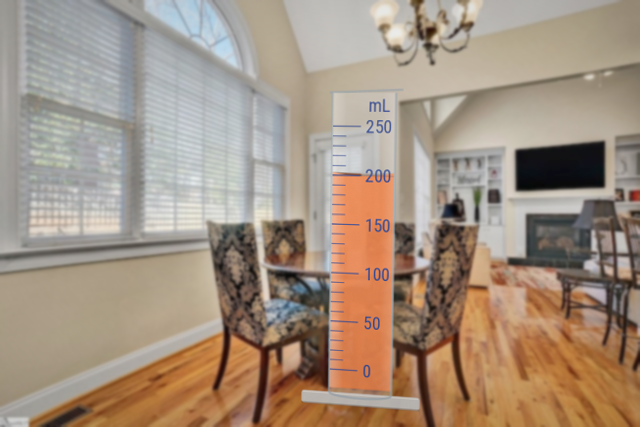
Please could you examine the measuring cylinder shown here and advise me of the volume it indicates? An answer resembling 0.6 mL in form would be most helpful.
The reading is 200 mL
